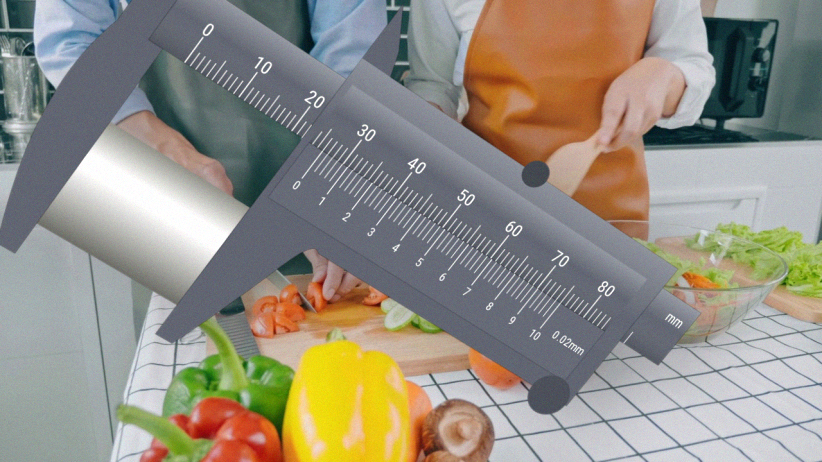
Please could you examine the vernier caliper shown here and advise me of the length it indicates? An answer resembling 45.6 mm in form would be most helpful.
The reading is 26.0 mm
